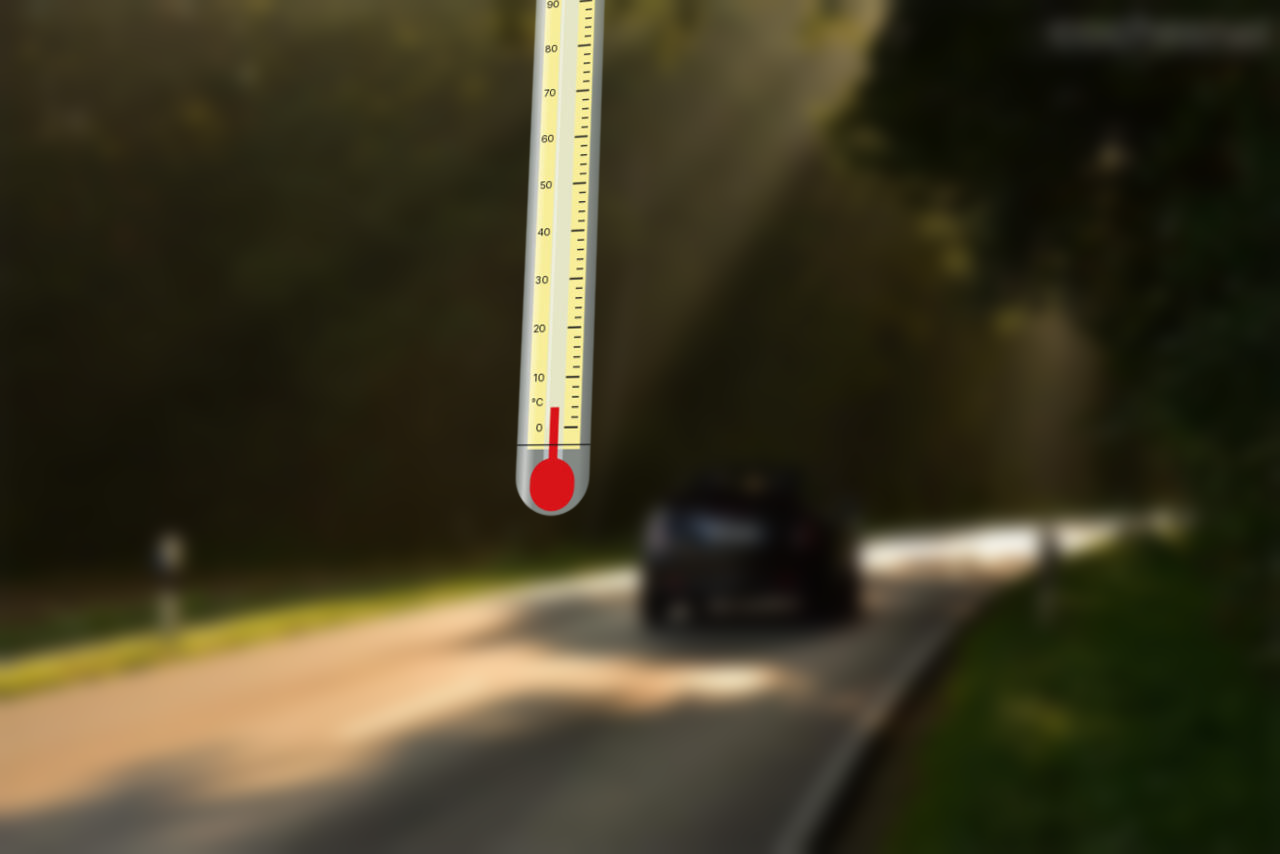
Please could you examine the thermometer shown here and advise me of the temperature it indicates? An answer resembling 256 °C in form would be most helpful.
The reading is 4 °C
